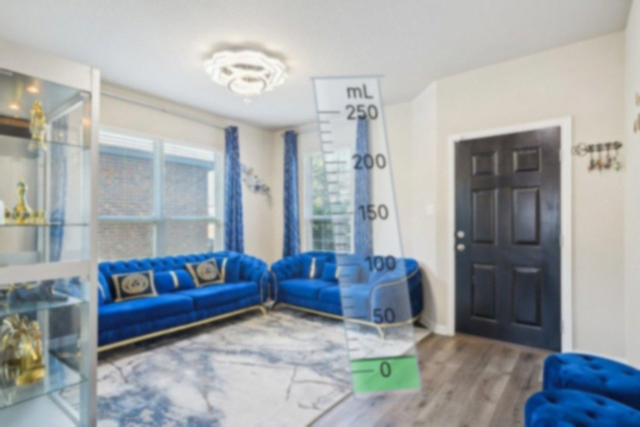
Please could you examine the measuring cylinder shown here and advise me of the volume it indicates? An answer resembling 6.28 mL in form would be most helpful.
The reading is 10 mL
